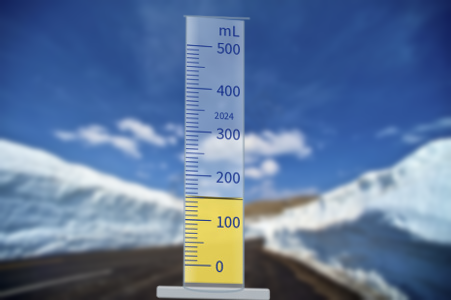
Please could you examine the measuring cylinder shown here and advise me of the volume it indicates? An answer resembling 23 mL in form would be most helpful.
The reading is 150 mL
